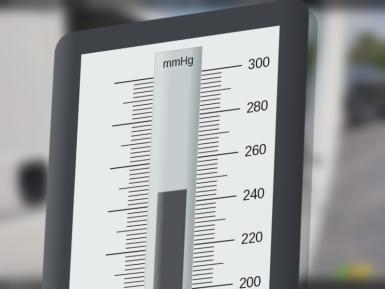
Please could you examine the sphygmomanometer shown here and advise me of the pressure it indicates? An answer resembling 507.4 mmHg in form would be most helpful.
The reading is 246 mmHg
